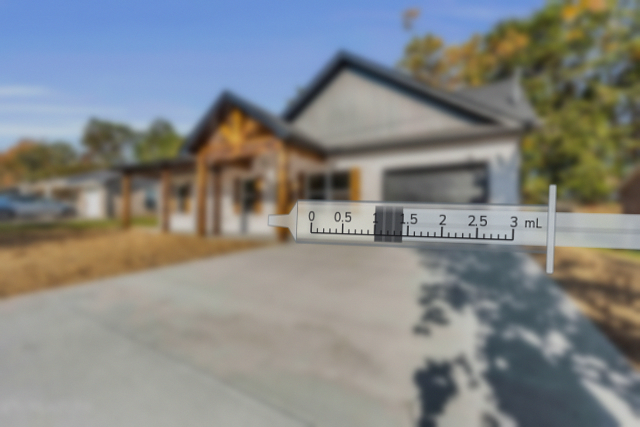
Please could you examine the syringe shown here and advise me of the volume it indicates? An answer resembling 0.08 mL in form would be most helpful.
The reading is 1 mL
